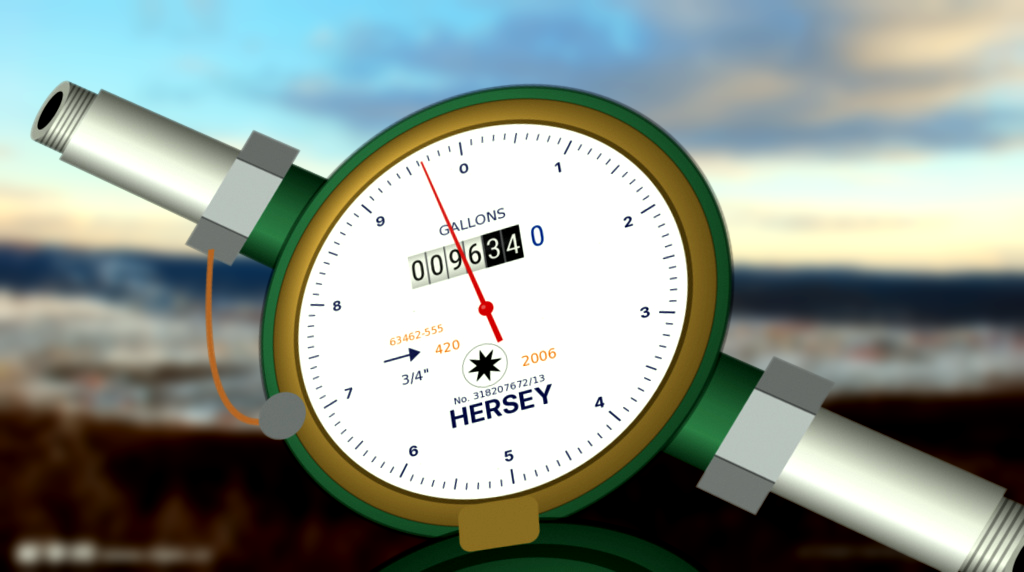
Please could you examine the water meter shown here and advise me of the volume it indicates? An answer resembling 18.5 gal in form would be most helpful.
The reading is 96339.6 gal
